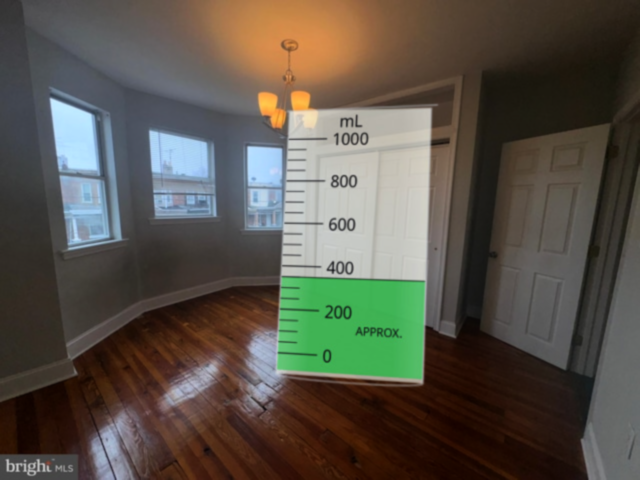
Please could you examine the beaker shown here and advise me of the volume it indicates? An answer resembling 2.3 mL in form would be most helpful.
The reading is 350 mL
